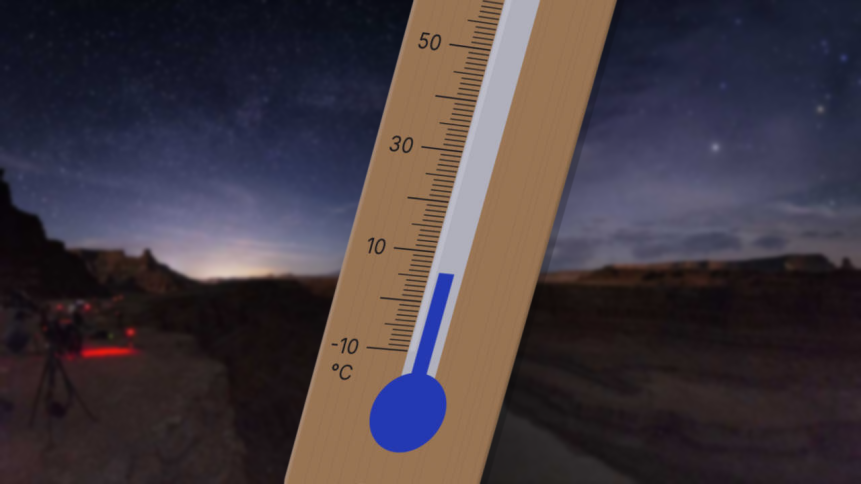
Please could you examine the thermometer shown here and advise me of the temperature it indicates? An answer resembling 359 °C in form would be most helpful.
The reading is 6 °C
